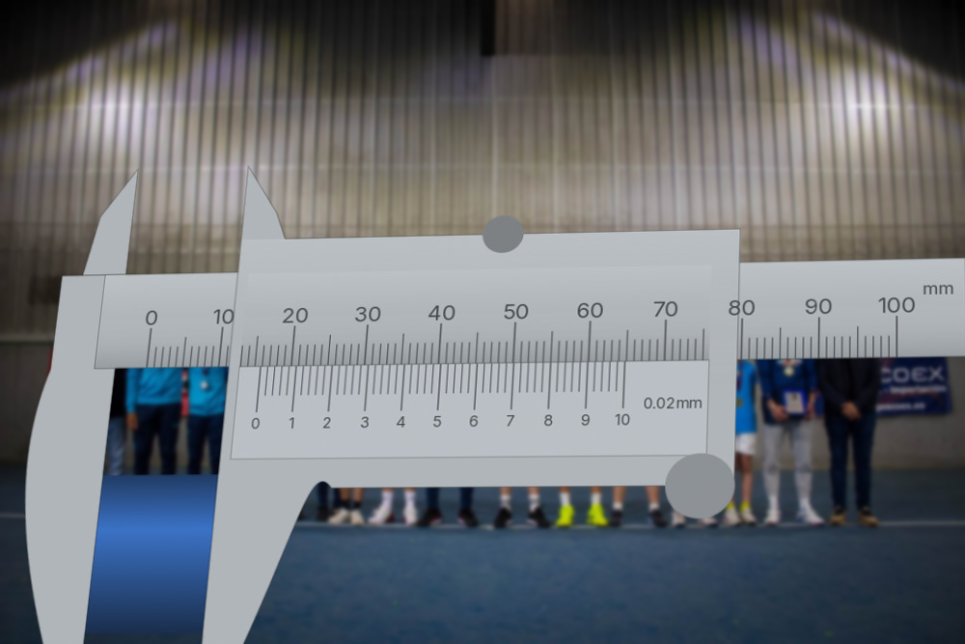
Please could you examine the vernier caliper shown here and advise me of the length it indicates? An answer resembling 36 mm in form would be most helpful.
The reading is 15.8 mm
